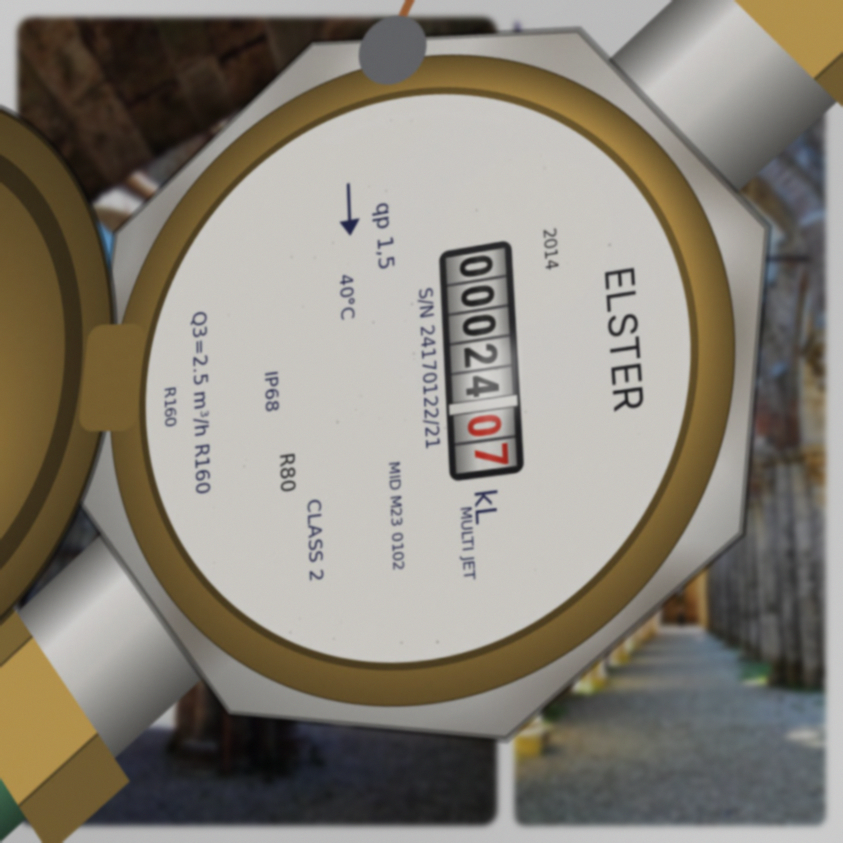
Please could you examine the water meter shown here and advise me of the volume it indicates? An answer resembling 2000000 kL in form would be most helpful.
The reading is 24.07 kL
